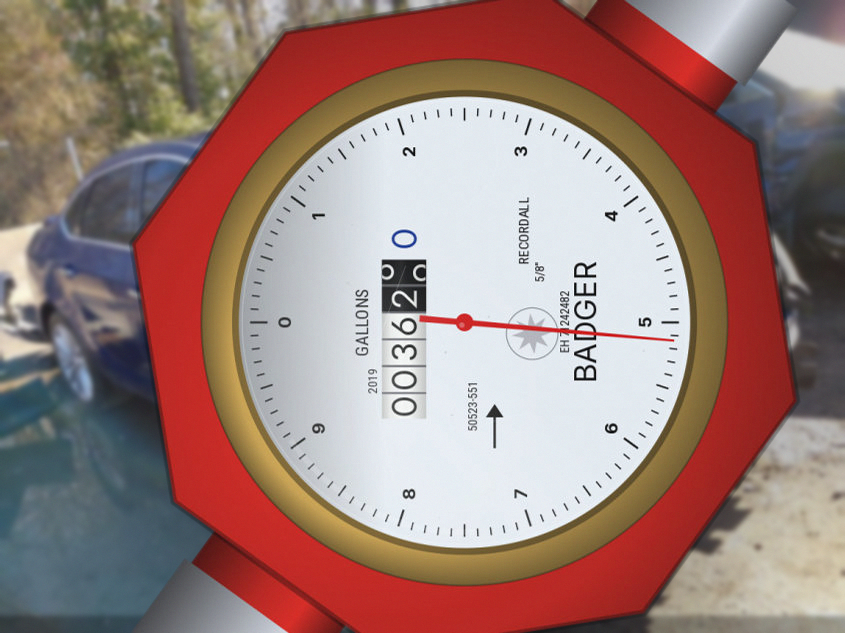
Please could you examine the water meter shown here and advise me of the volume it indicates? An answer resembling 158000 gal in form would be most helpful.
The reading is 36285.1 gal
